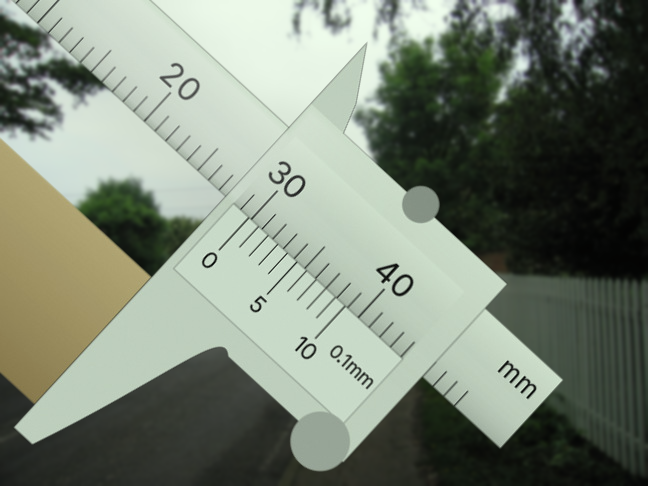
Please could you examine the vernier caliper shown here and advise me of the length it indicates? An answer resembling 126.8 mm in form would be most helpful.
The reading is 29.8 mm
